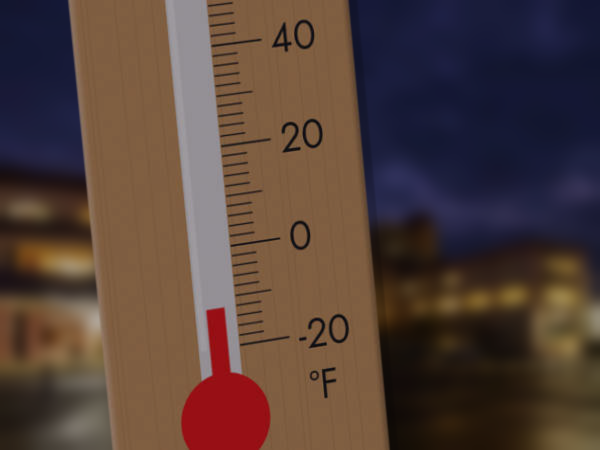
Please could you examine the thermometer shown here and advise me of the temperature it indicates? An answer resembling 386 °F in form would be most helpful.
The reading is -12 °F
